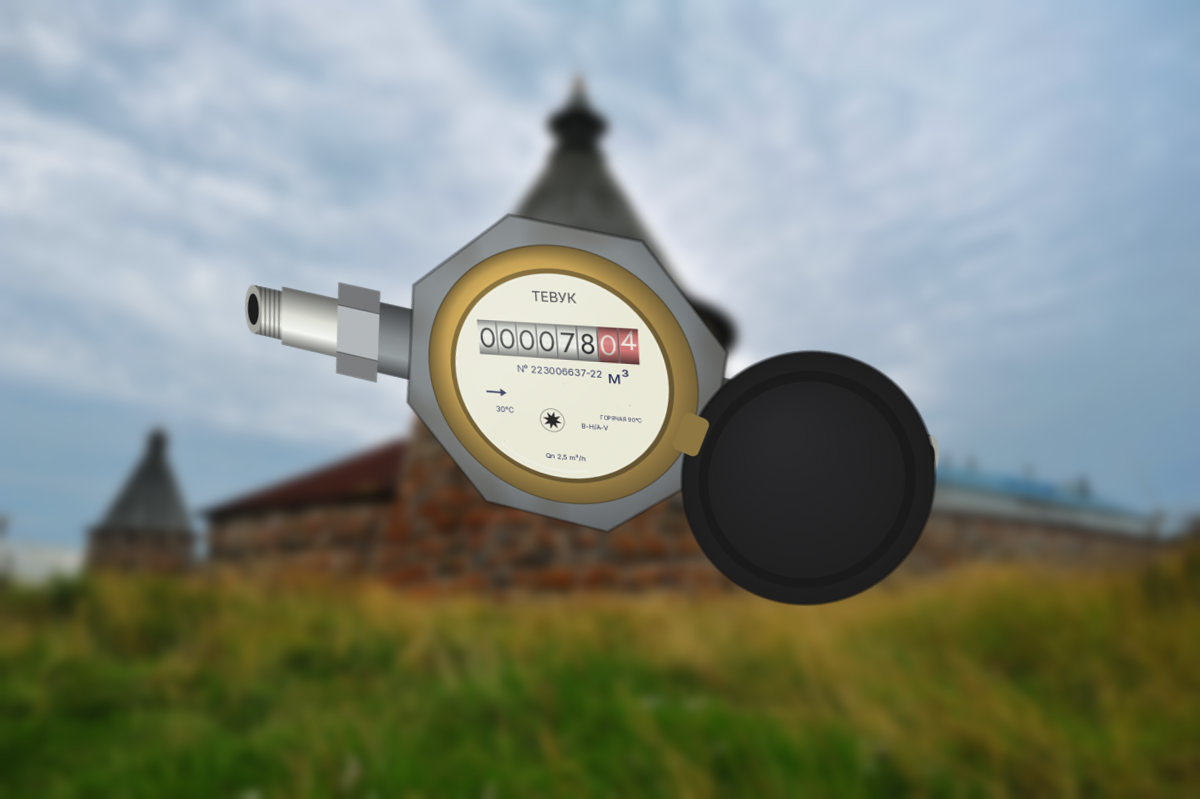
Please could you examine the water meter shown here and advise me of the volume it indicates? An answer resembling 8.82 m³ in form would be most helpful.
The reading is 78.04 m³
